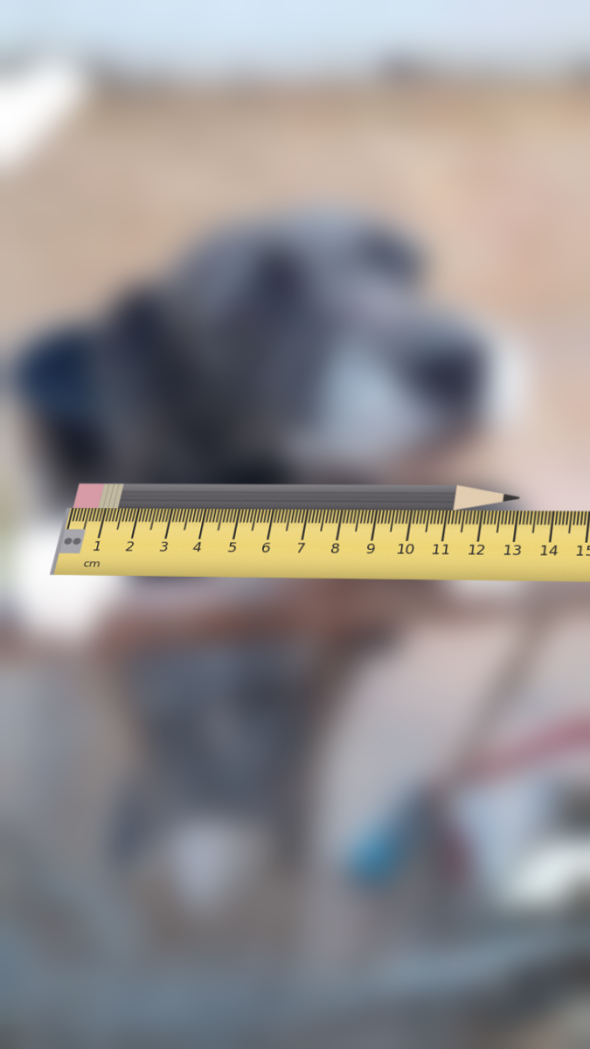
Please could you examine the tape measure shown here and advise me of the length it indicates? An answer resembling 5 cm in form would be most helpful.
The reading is 13 cm
